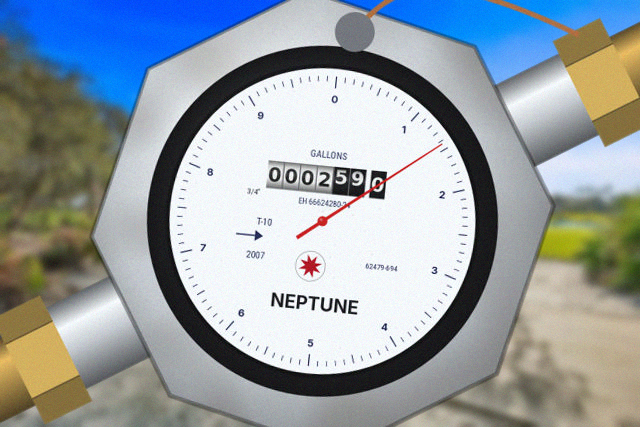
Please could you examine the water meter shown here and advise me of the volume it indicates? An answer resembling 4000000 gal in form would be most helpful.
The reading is 2591.4 gal
